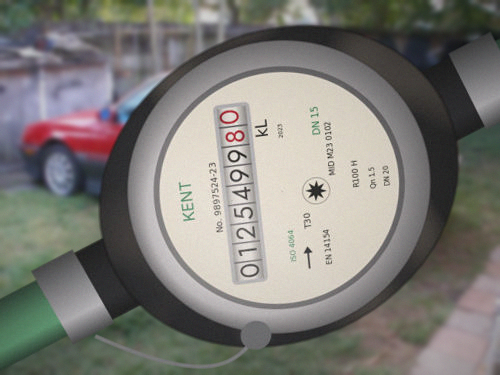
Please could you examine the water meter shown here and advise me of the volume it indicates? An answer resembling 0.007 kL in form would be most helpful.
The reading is 125499.80 kL
